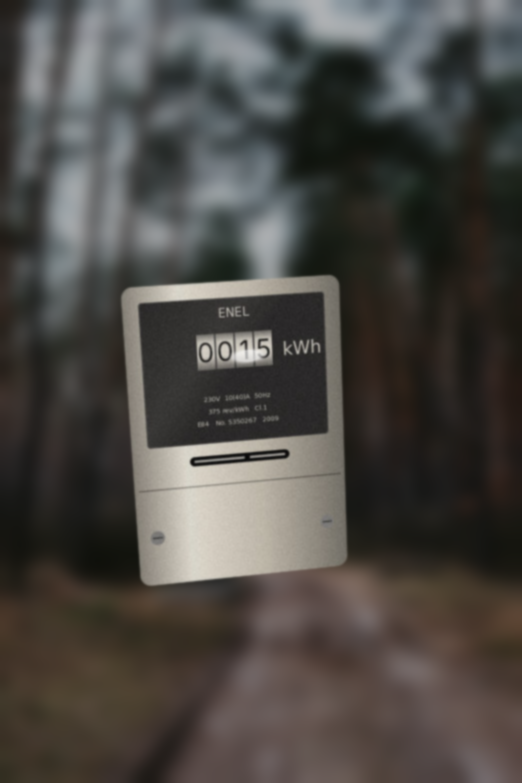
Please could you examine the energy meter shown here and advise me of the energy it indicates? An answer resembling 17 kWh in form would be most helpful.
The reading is 15 kWh
